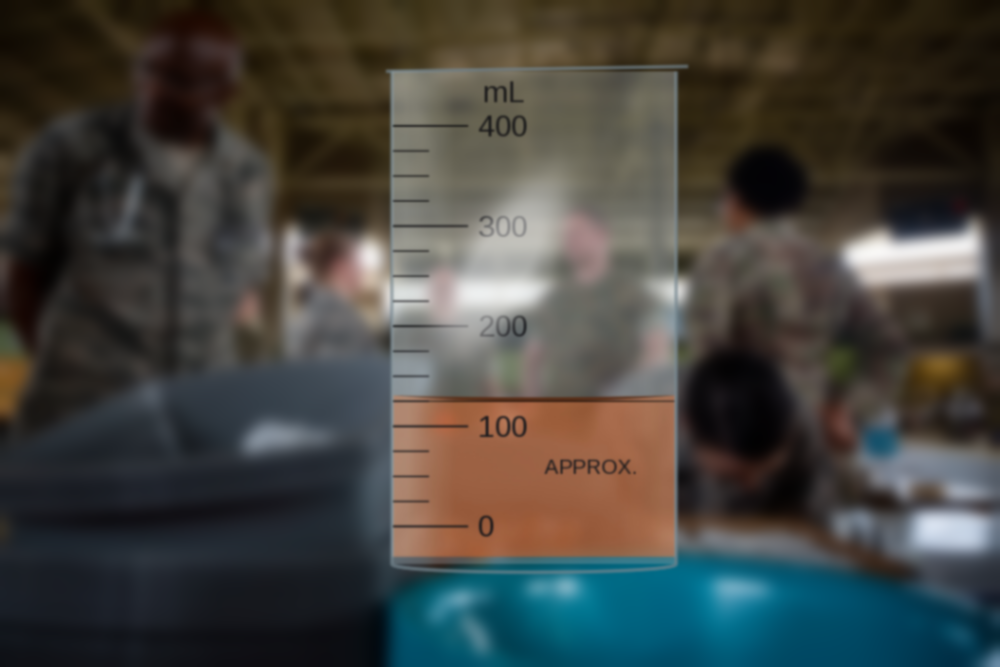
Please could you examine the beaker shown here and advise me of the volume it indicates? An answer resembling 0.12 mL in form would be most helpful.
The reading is 125 mL
